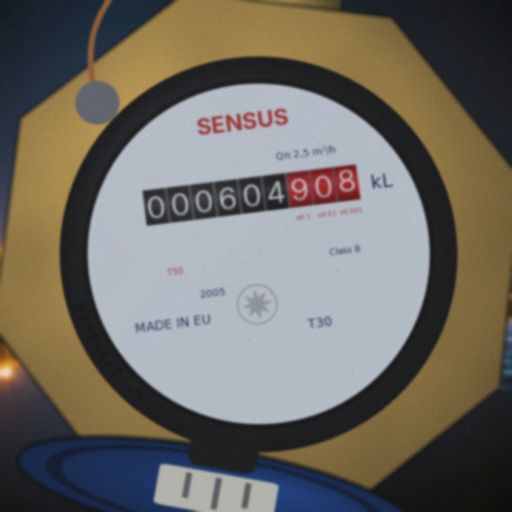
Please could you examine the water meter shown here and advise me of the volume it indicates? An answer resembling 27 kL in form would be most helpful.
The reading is 604.908 kL
